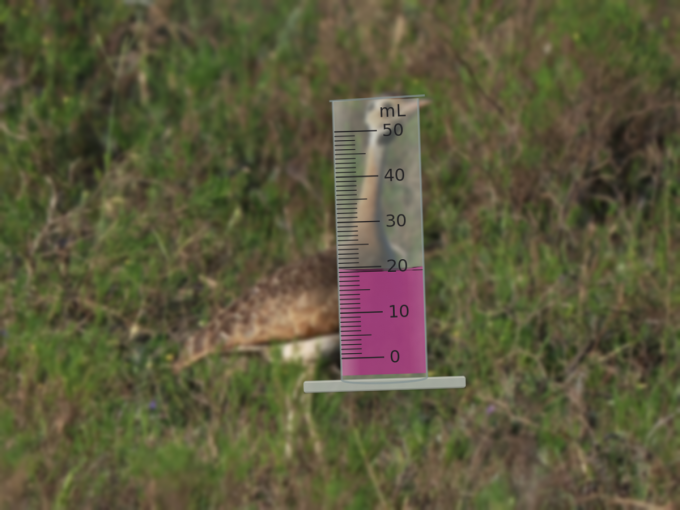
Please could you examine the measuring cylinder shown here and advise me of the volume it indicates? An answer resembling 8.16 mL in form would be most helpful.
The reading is 19 mL
